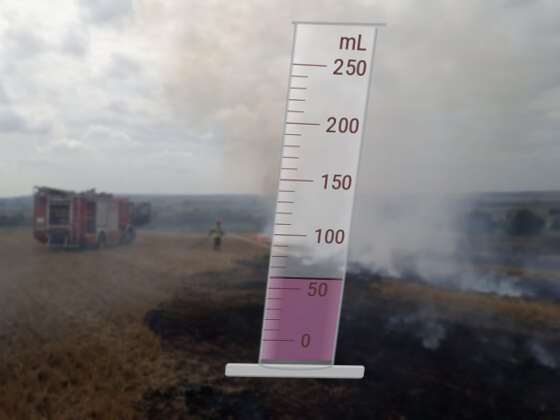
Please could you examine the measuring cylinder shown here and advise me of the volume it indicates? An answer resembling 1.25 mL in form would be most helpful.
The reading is 60 mL
